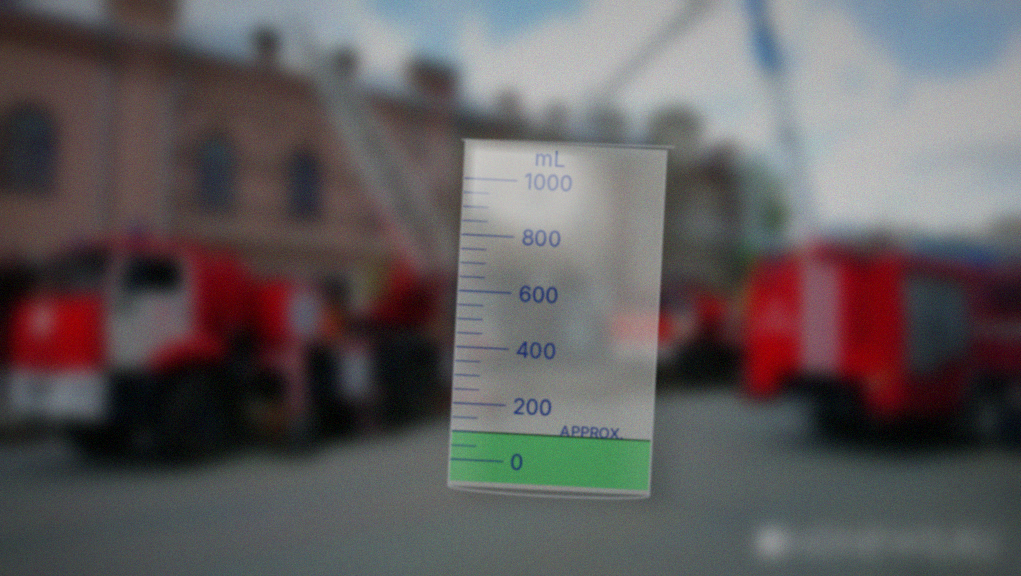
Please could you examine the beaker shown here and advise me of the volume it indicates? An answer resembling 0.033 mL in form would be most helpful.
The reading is 100 mL
